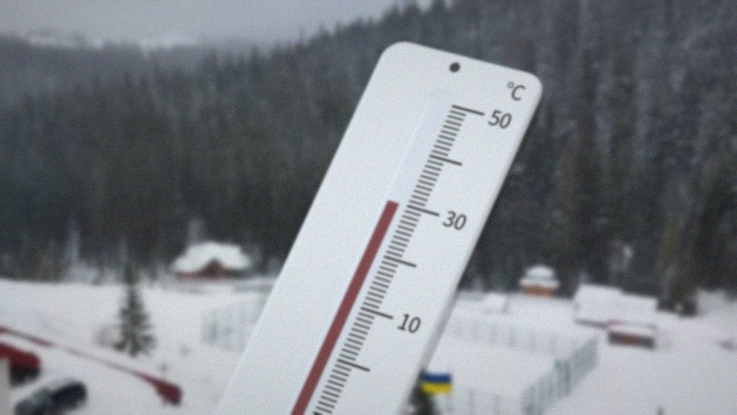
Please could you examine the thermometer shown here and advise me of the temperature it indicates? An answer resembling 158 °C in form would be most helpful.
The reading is 30 °C
